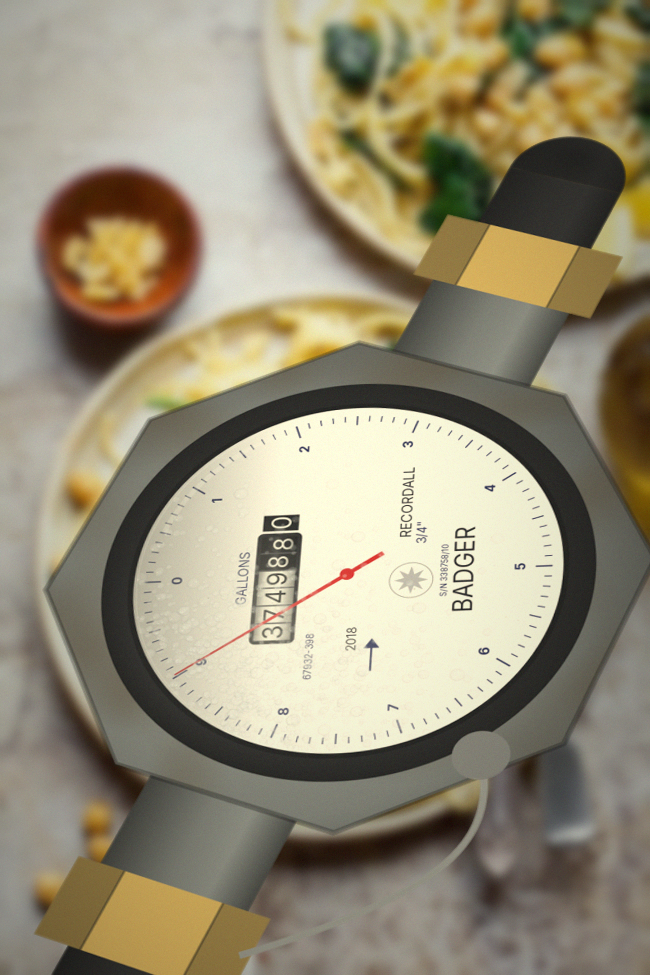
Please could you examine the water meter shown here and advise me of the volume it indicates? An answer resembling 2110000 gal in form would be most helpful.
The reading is 3749879.0 gal
